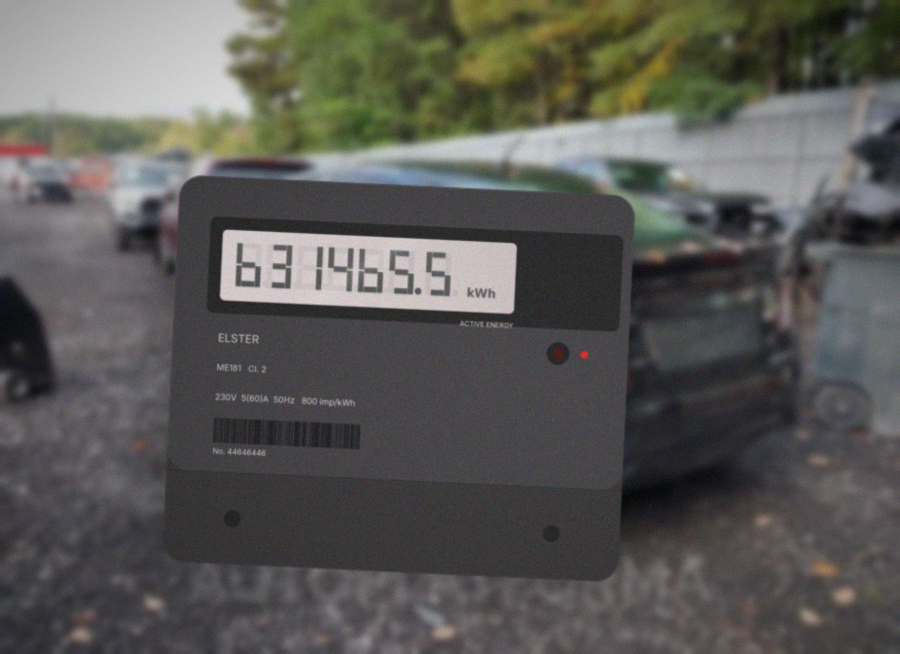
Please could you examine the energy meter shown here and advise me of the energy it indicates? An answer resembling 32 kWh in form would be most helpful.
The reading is 631465.5 kWh
